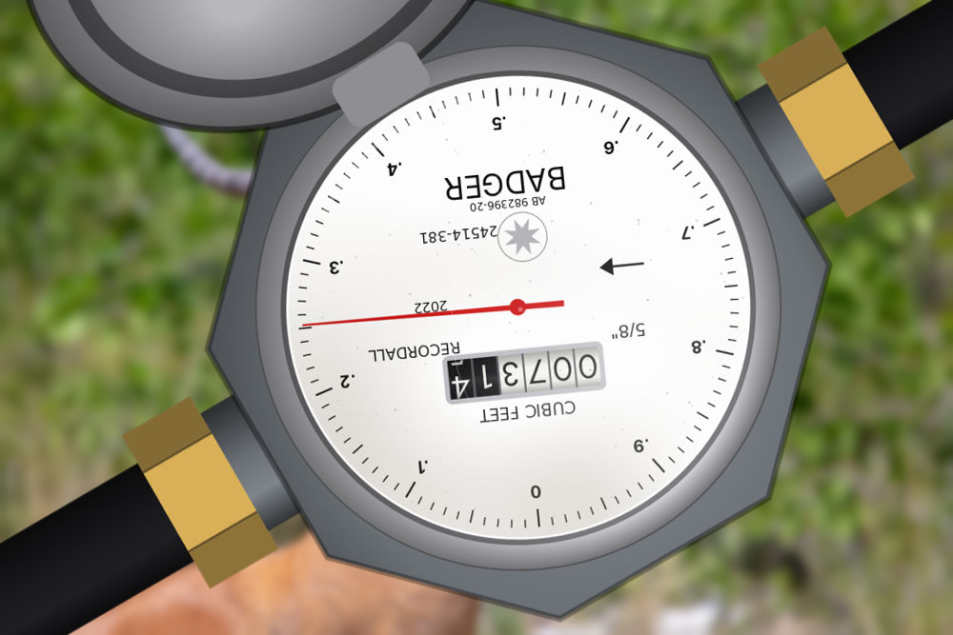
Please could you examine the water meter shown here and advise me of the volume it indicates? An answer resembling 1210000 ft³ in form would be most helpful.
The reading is 7314.25 ft³
